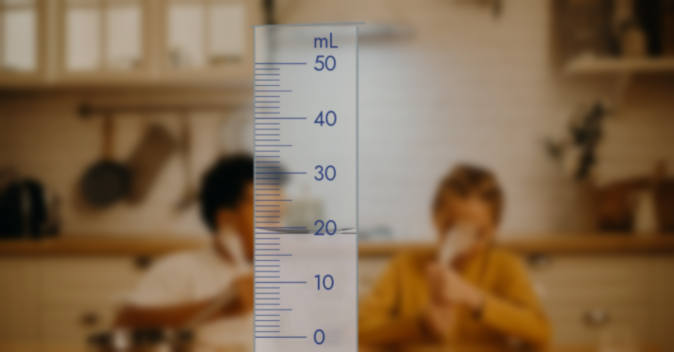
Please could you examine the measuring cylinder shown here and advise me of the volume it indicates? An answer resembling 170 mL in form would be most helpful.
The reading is 19 mL
